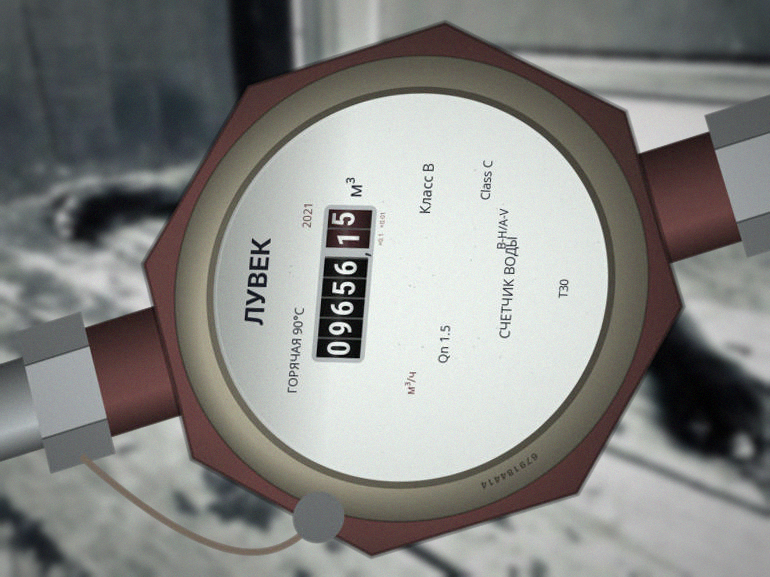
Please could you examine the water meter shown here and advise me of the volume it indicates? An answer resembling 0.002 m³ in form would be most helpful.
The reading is 9656.15 m³
